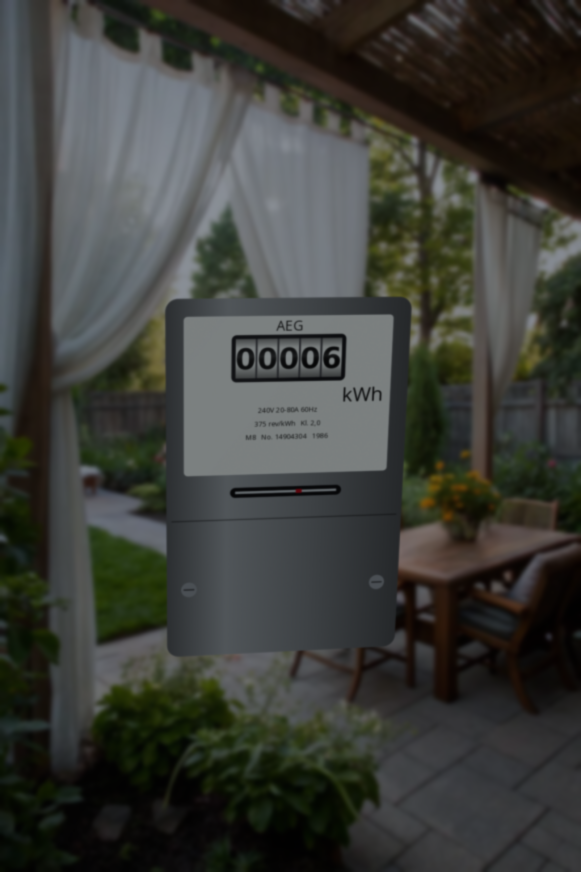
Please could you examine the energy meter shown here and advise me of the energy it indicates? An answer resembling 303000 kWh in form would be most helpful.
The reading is 6 kWh
